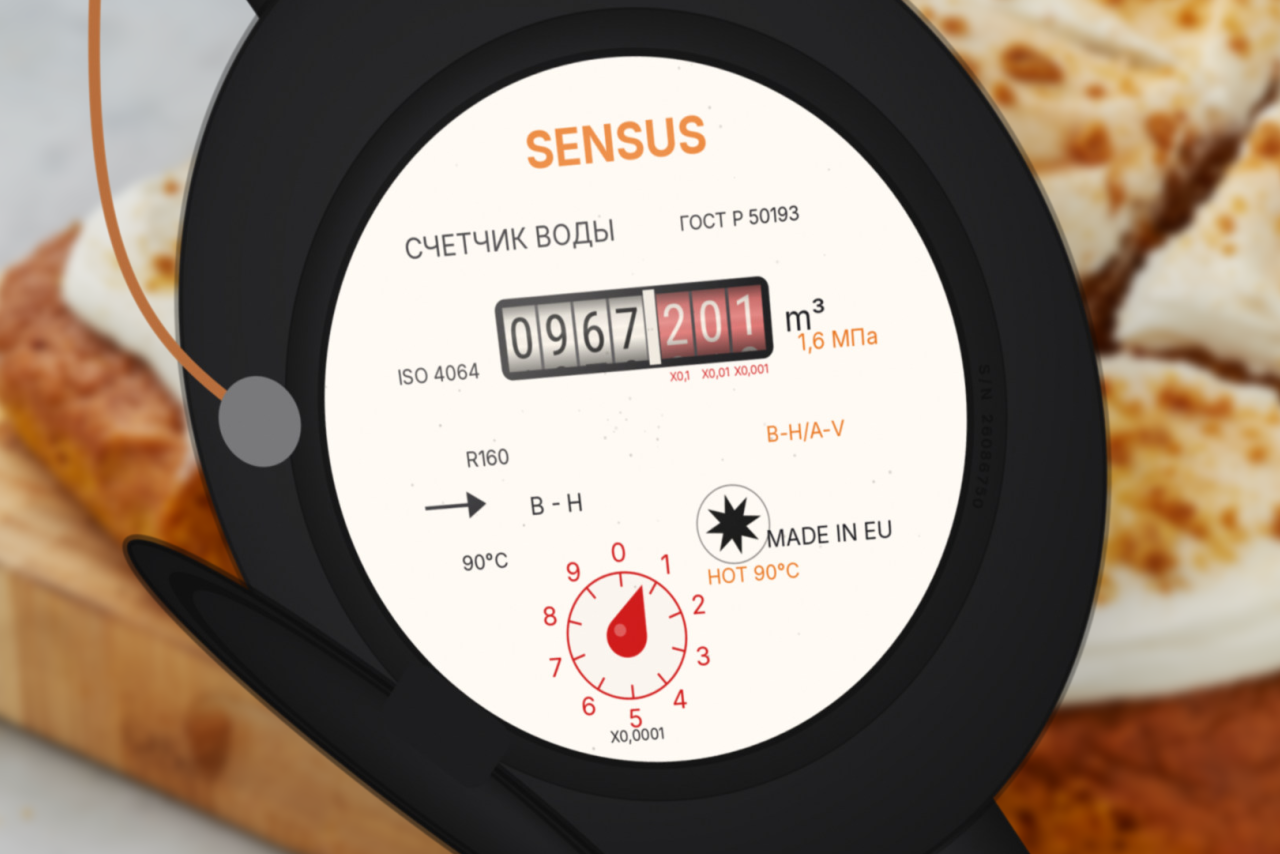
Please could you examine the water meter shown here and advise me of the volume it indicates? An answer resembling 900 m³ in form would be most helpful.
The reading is 967.2010 m³
